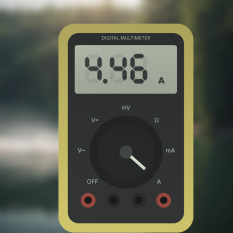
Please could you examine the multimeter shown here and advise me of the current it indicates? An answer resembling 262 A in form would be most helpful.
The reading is 4.46 A
